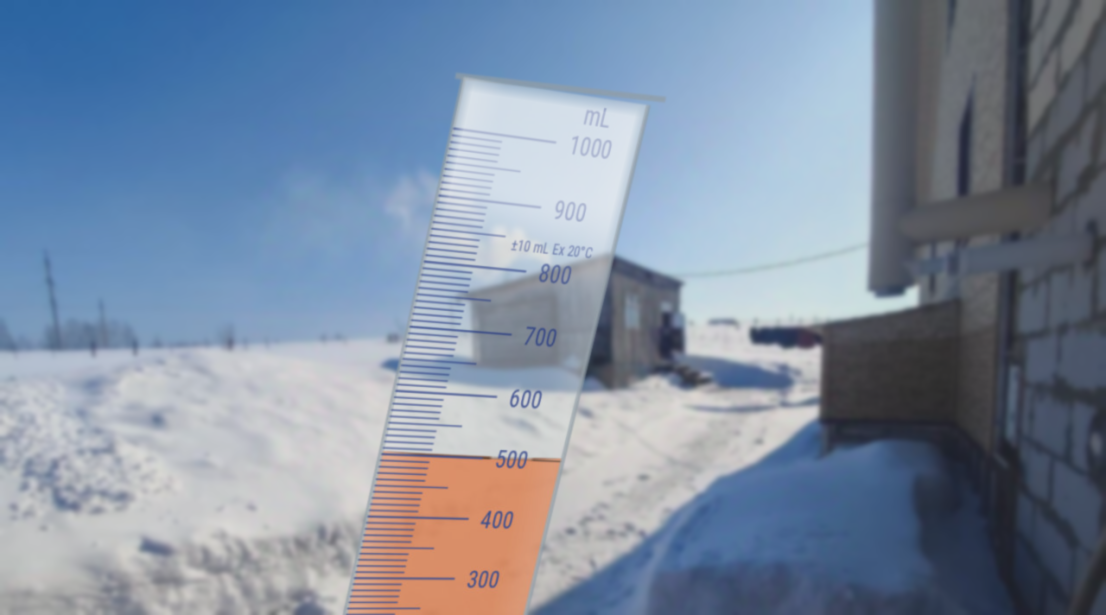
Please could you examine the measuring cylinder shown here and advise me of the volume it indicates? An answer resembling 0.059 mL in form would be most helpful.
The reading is 500 mL
